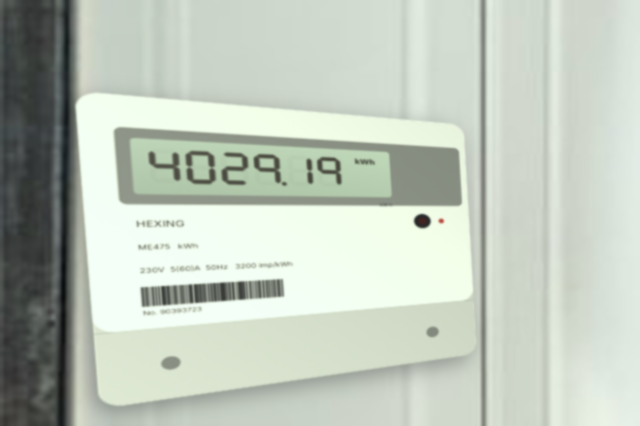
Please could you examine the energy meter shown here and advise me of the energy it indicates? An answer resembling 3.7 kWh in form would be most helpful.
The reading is 4029.19 kWh
